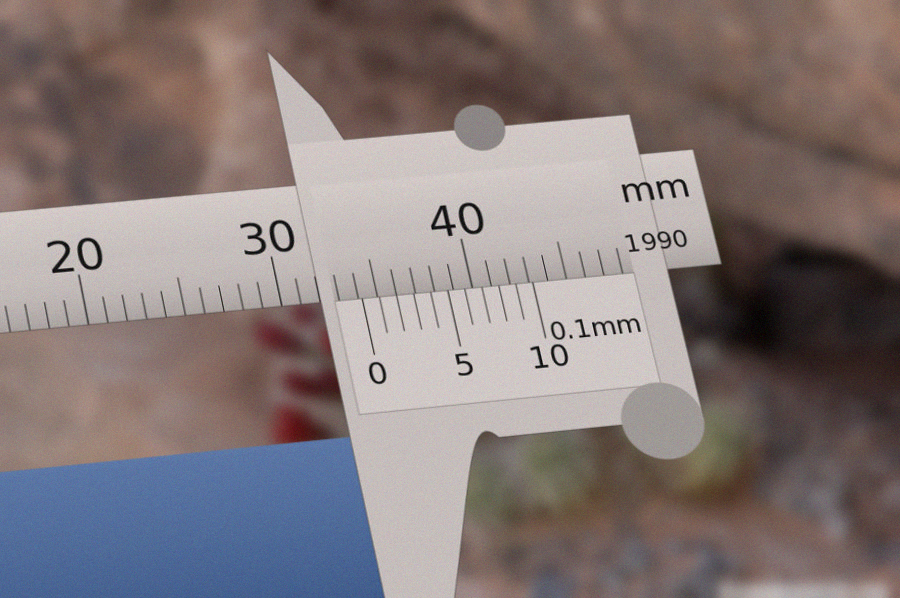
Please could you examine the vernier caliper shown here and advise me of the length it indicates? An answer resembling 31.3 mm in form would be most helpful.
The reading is 34.2 mm
